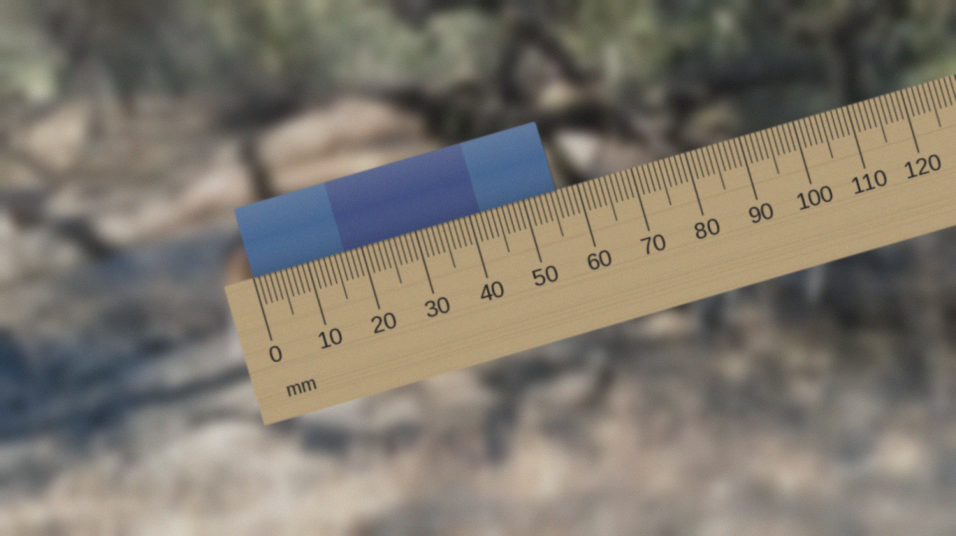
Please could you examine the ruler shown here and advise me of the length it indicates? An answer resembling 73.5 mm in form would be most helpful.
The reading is 56 mm
